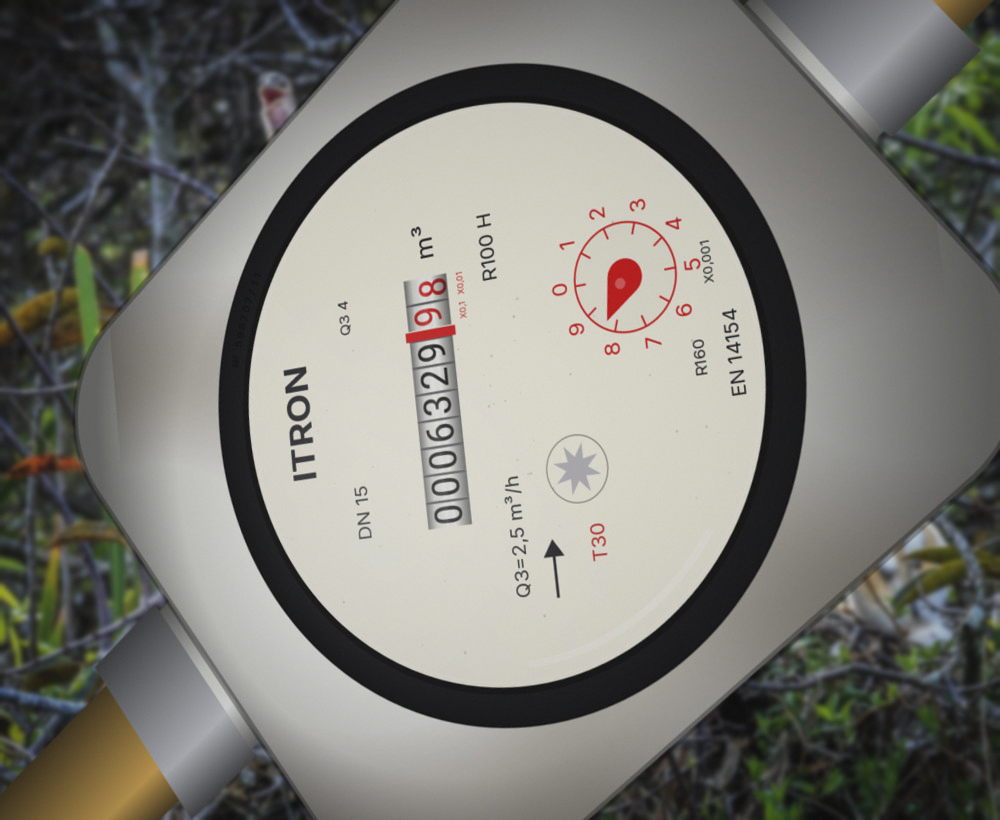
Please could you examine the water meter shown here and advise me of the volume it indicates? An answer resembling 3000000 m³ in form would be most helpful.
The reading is 6329.978 m³
